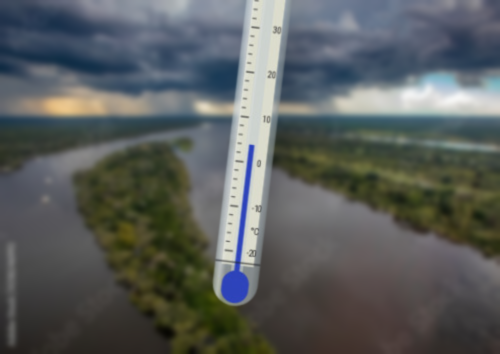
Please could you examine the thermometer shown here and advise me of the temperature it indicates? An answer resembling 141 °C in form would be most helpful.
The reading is 4 °C
